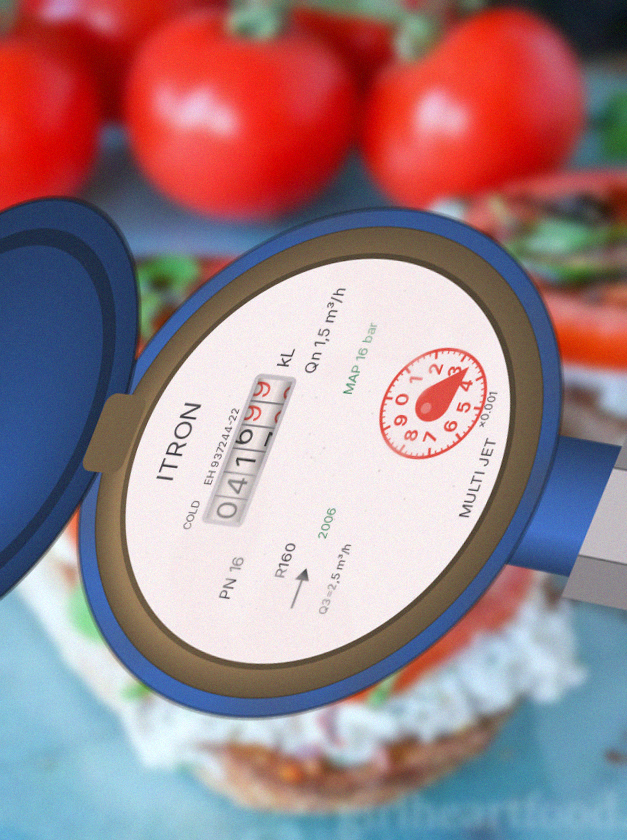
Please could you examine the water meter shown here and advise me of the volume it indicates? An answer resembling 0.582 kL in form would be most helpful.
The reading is 416.993 kL
